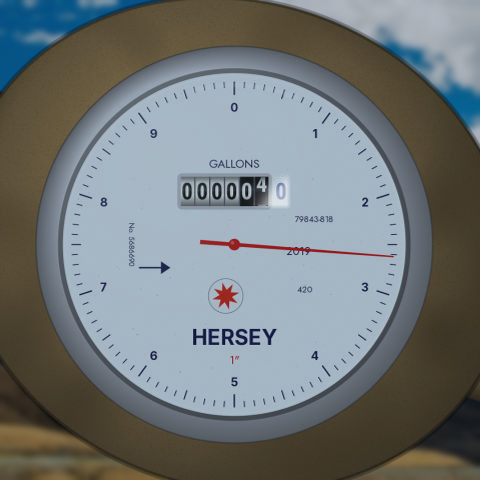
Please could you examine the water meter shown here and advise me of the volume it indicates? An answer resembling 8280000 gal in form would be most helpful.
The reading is 42.6 gal
